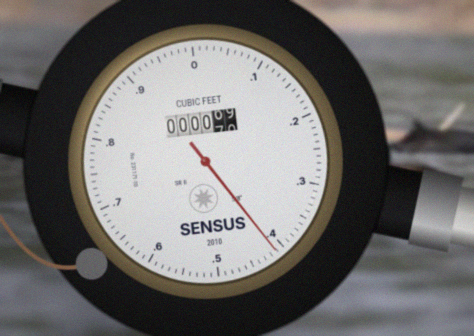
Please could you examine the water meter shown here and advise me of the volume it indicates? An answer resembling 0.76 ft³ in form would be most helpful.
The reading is 69.41 ft³
